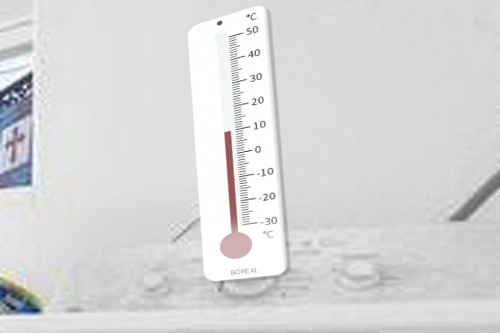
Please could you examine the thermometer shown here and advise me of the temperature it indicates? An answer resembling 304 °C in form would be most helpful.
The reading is 10 °C
